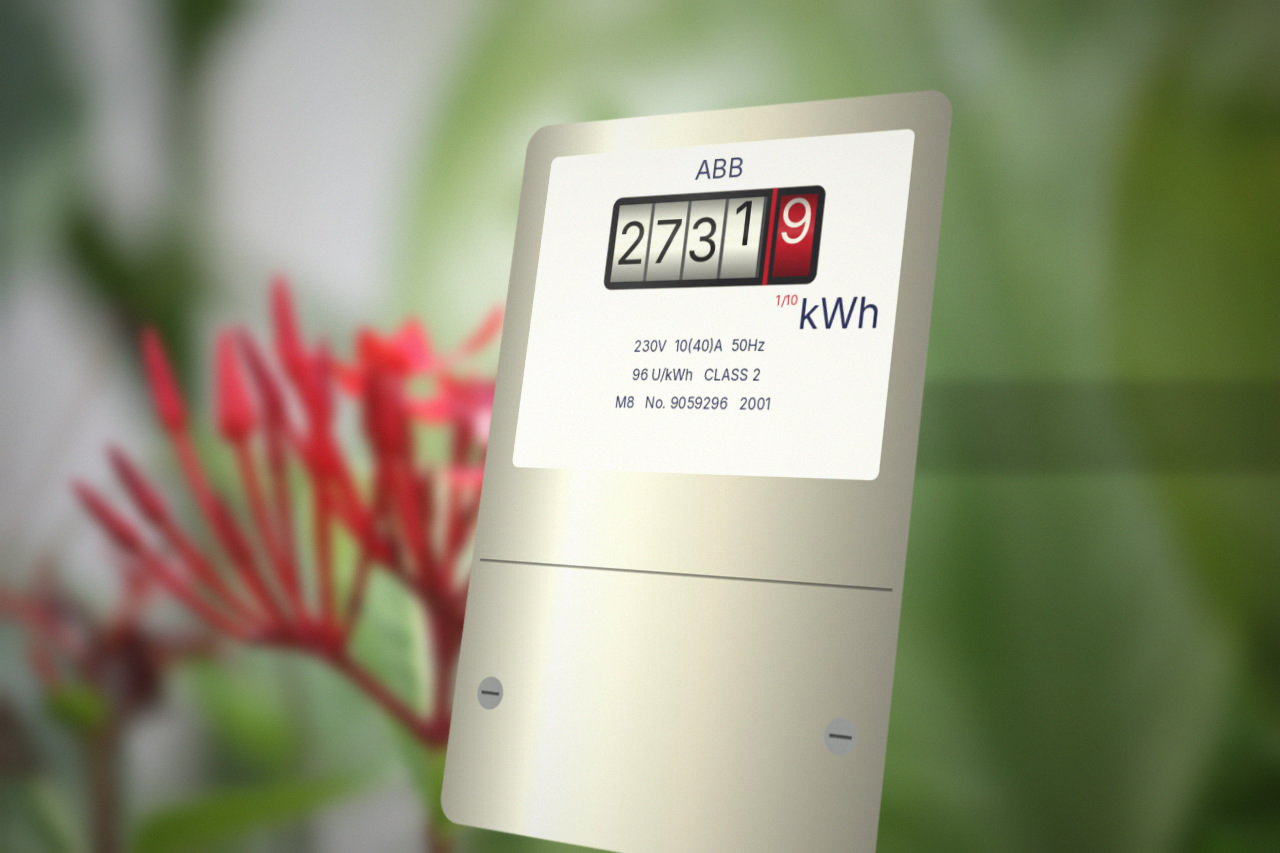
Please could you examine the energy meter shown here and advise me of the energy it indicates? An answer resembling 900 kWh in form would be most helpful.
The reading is 2731.9 kWh
